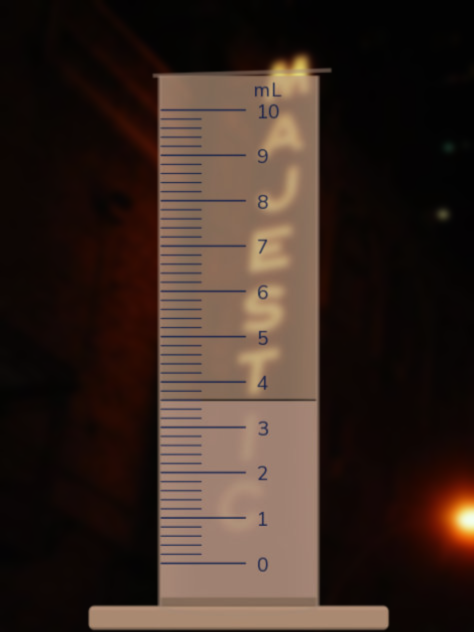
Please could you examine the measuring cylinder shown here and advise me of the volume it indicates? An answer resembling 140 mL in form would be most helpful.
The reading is 3.6 mL
